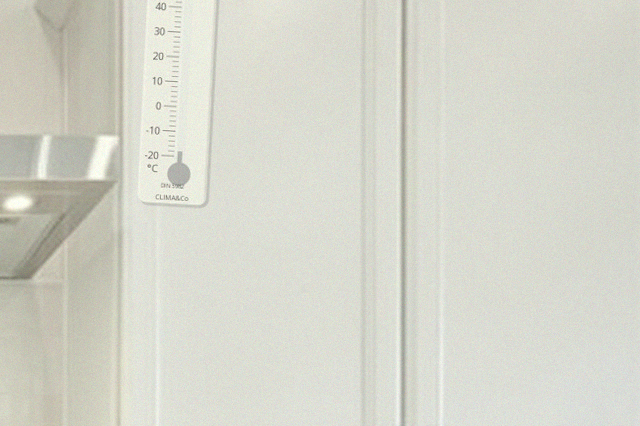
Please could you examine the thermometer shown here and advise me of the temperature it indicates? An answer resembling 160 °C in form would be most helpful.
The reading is -18 °C
